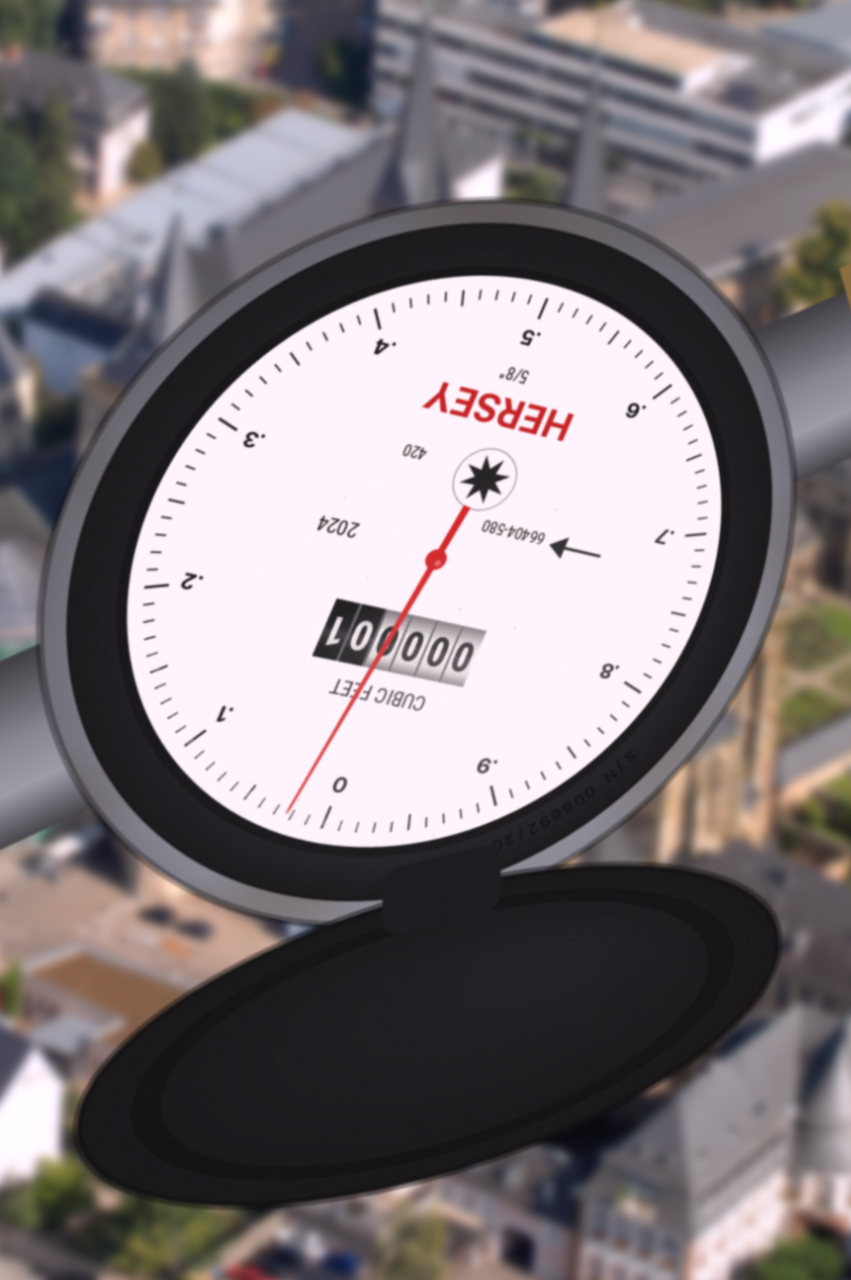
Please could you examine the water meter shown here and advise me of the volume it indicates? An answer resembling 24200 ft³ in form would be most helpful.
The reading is 1.02 ft³
